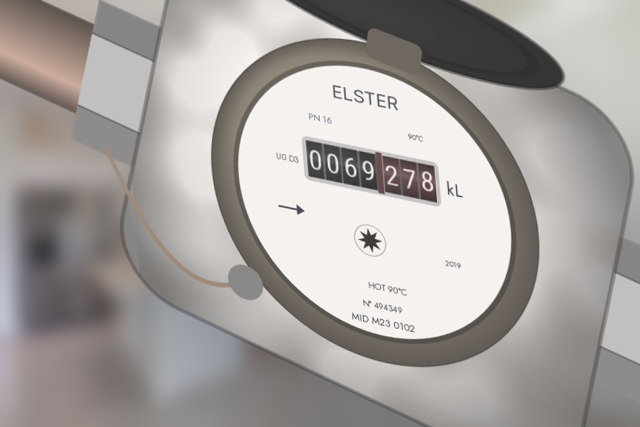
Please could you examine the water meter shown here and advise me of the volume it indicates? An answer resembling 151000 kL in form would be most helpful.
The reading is 69.278 kL
